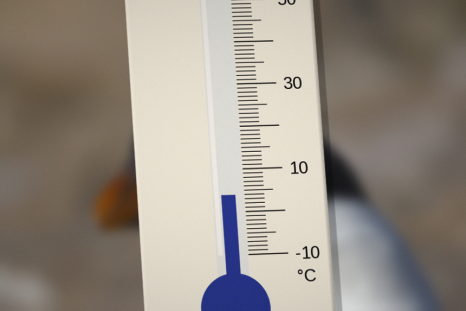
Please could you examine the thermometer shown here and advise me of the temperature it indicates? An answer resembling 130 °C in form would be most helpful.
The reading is 4 °C
